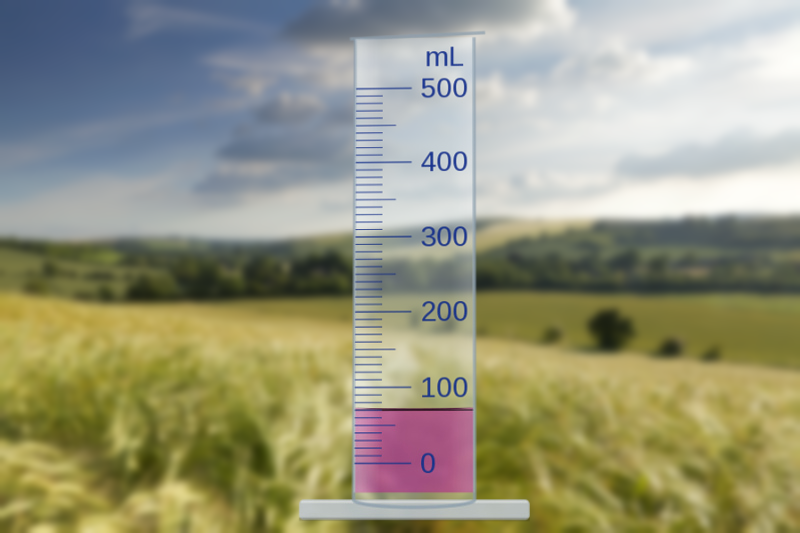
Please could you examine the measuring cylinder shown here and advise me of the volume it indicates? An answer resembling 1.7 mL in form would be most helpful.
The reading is 70 mL
